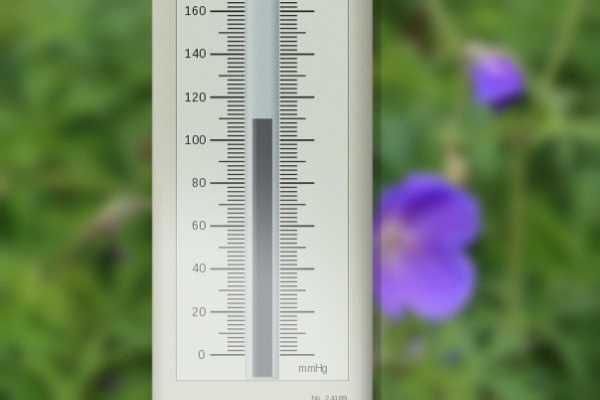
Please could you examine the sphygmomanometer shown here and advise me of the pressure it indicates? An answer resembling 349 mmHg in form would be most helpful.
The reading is 110 mmHg
